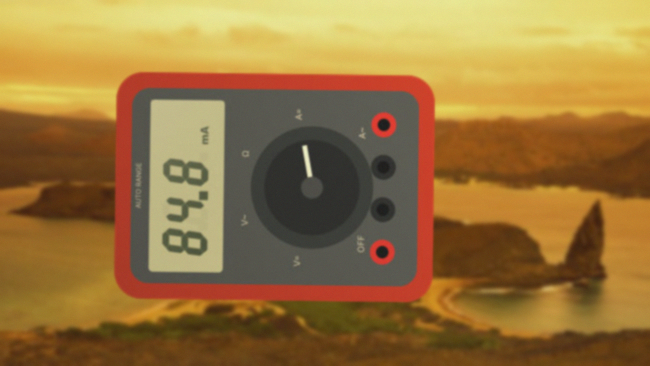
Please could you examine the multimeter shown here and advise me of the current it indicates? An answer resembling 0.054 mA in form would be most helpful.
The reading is 84.8 mA
